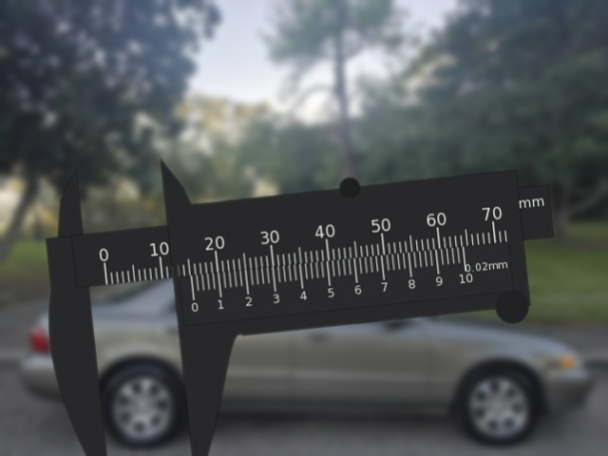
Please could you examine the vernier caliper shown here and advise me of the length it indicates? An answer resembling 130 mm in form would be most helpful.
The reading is 15.2 mm
